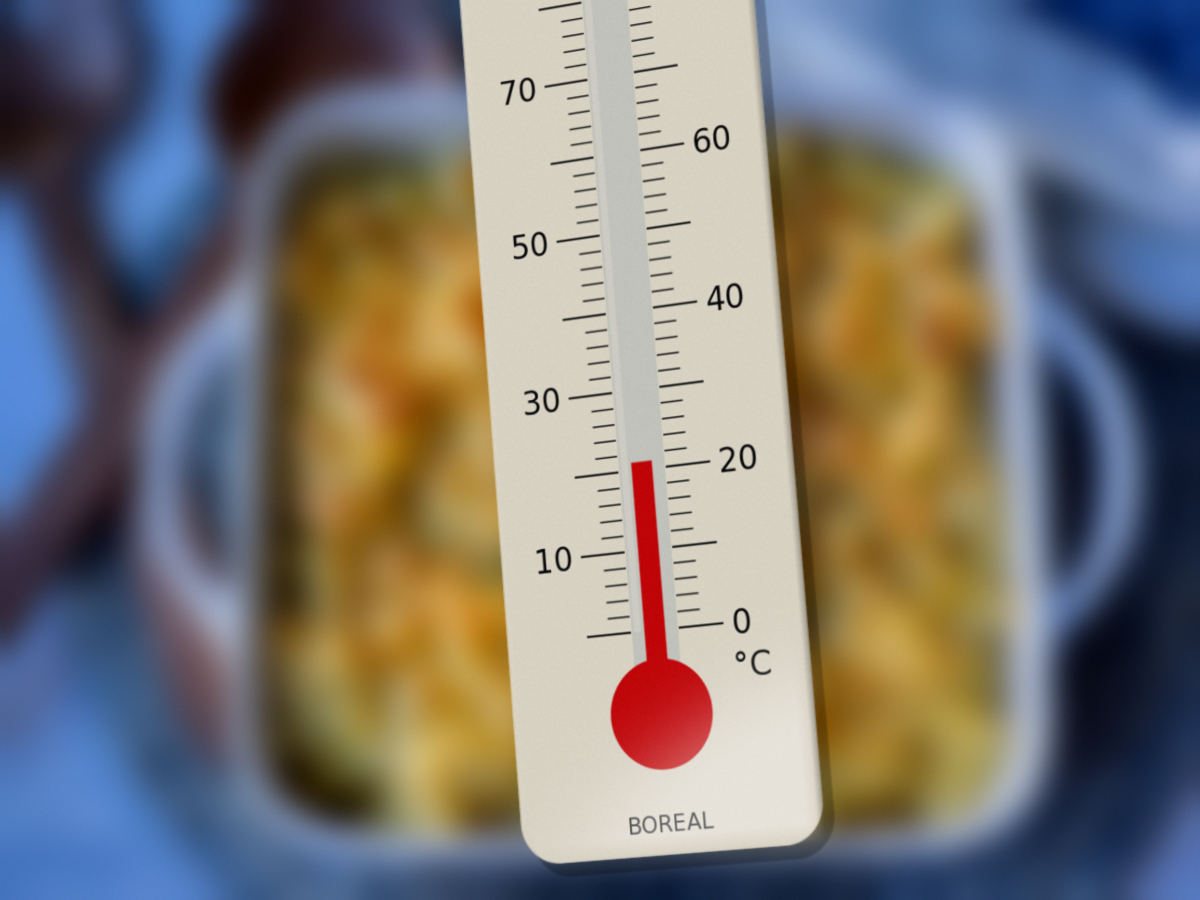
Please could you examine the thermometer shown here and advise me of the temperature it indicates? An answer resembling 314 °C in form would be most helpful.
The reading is 21 °C
